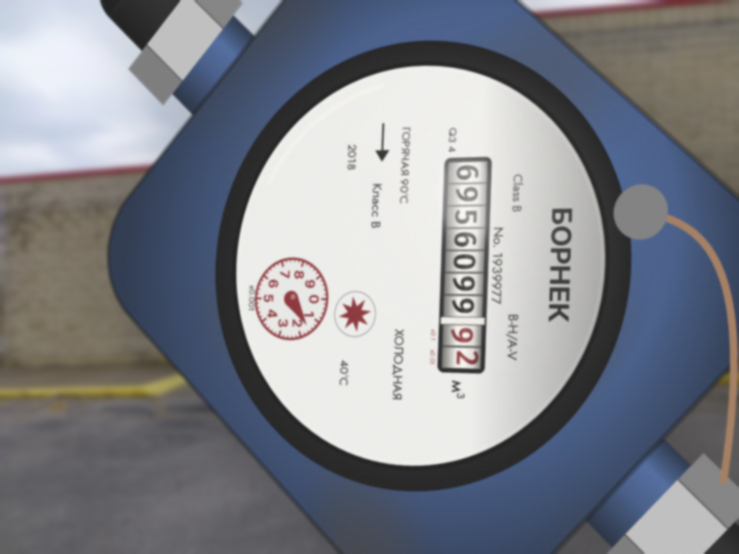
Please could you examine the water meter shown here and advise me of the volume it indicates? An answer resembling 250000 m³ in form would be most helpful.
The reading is 6956099.921 m³
